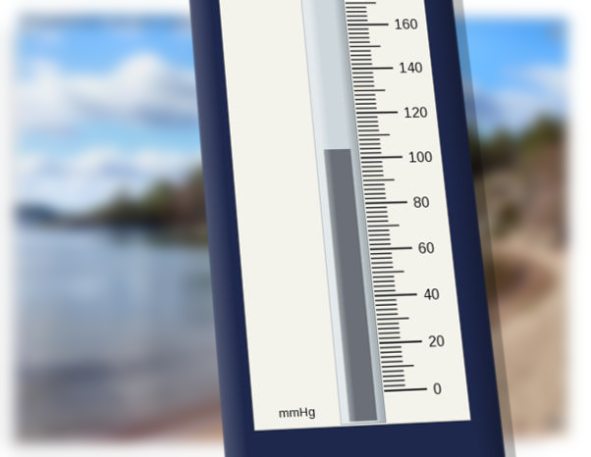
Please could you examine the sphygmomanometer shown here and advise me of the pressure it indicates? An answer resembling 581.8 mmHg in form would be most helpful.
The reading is 104 mmHg
